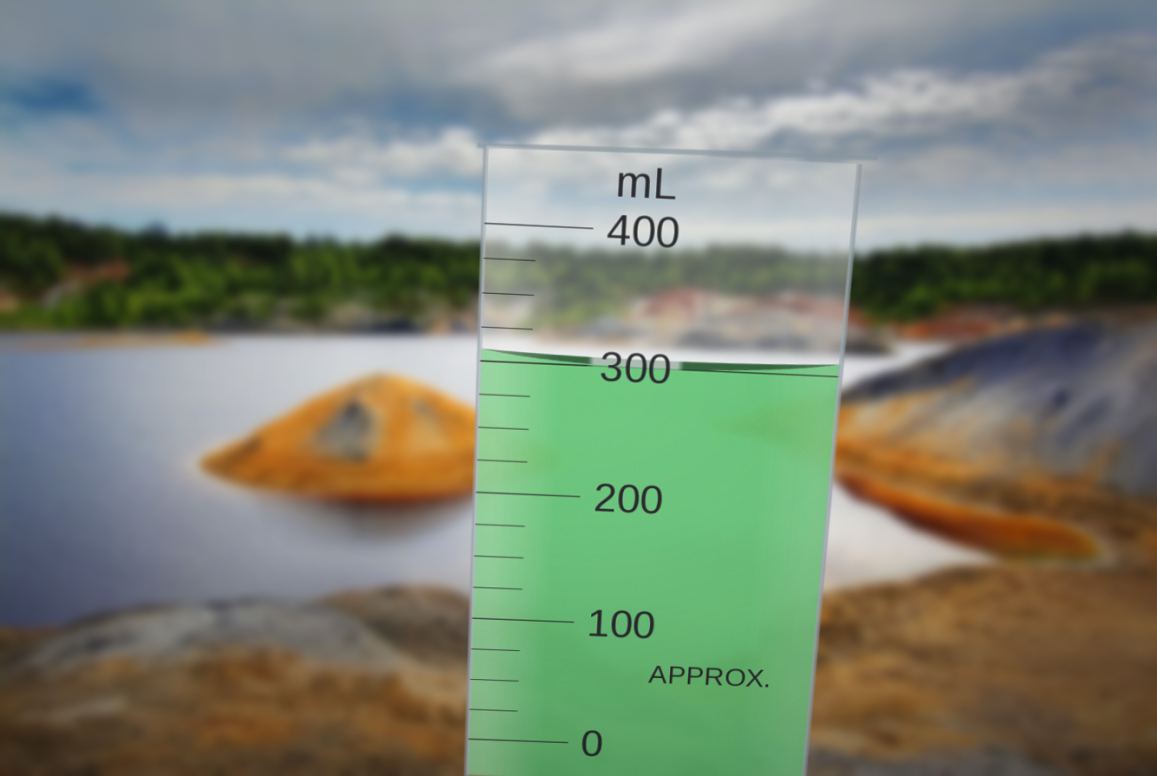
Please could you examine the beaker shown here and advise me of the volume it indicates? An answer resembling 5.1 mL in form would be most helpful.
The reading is 300 mL
